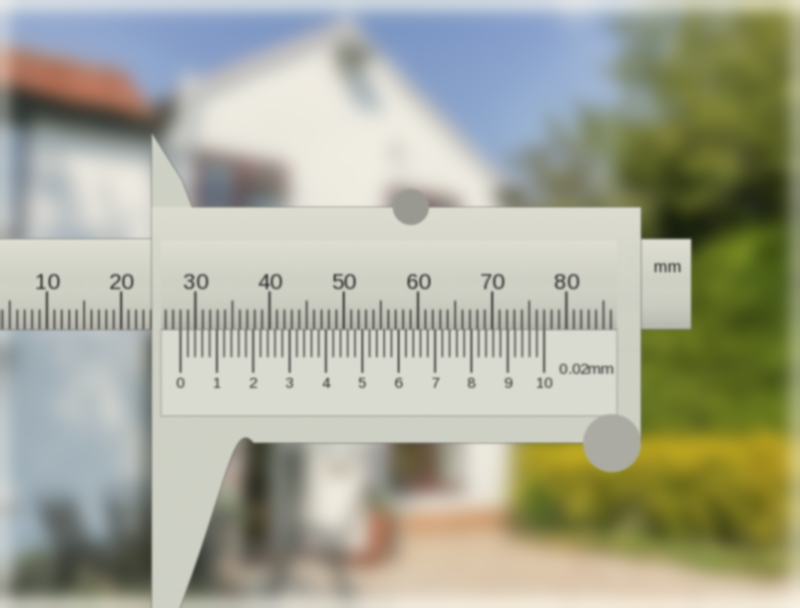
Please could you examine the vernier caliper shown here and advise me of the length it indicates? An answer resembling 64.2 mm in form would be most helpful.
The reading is 28.0 mm
